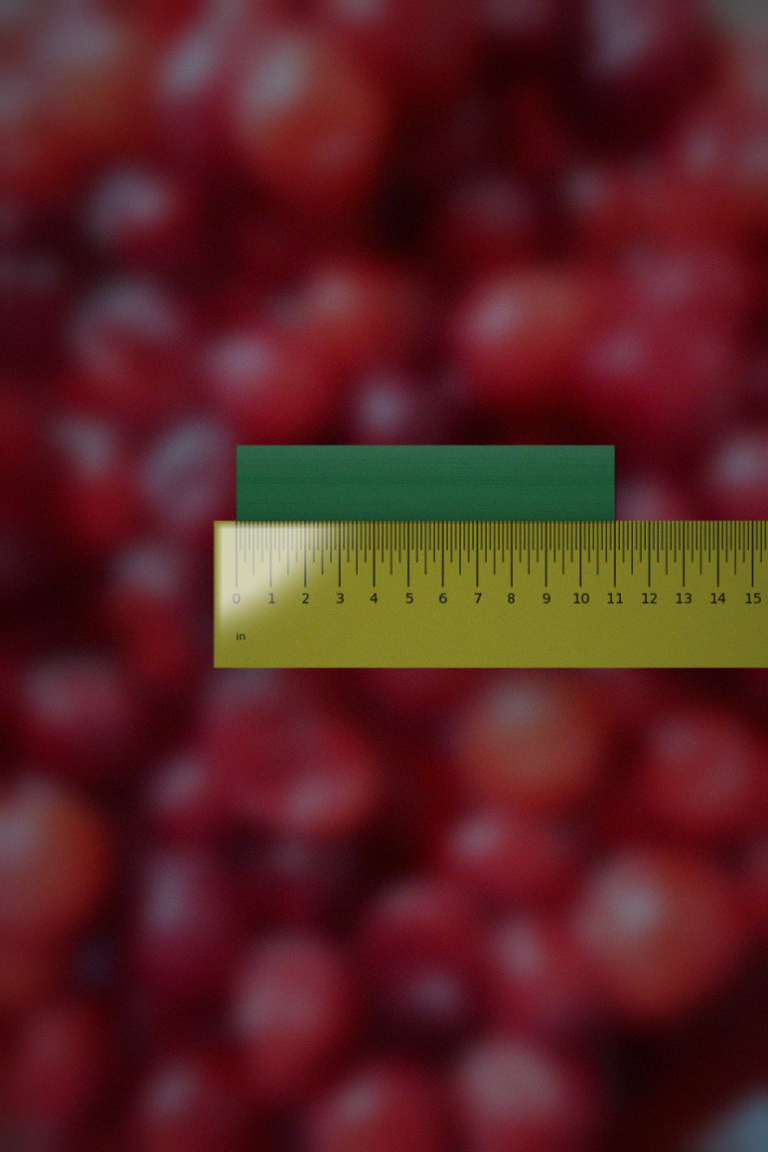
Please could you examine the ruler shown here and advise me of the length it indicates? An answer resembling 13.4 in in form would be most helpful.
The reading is 11 in
